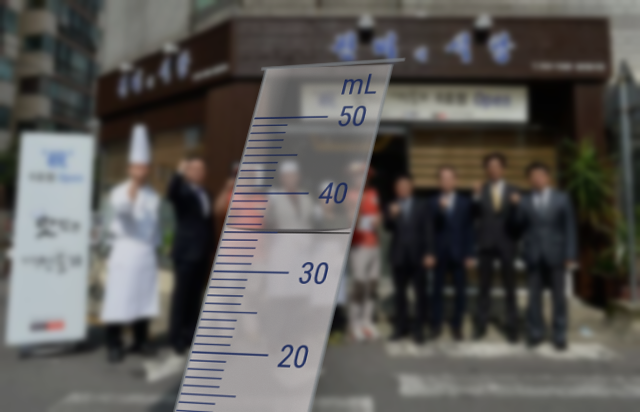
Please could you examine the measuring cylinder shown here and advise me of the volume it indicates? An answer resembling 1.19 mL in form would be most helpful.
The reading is 35 mL
